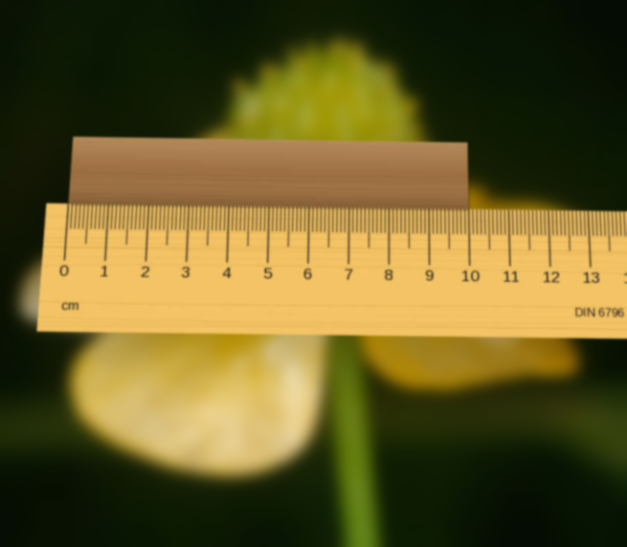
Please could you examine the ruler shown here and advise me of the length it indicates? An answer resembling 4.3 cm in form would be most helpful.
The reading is 10 cm
